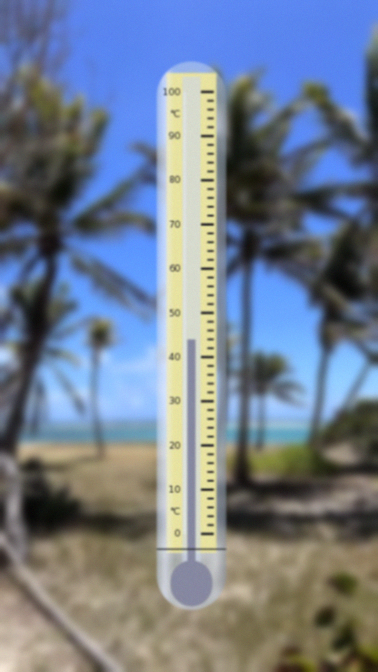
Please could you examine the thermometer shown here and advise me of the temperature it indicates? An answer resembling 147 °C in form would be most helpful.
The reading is 44 °C
